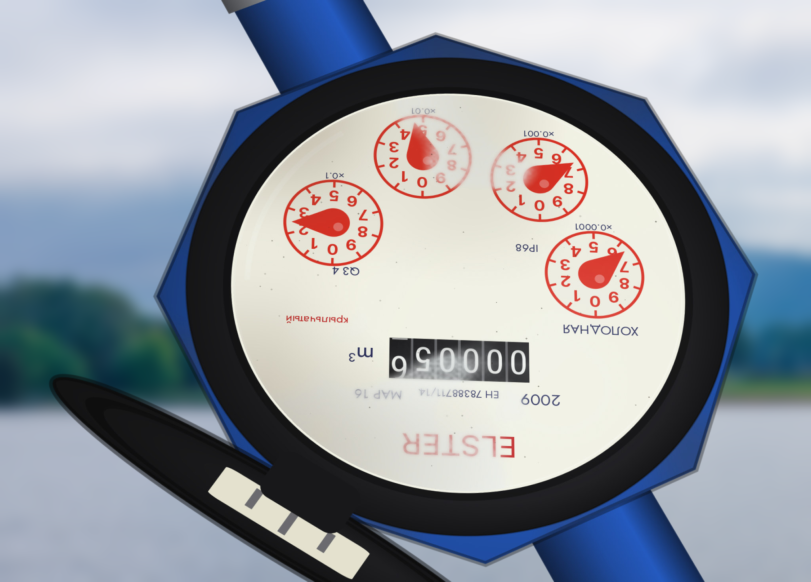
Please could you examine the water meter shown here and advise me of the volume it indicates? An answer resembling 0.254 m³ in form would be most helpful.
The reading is 56.2466 m³
